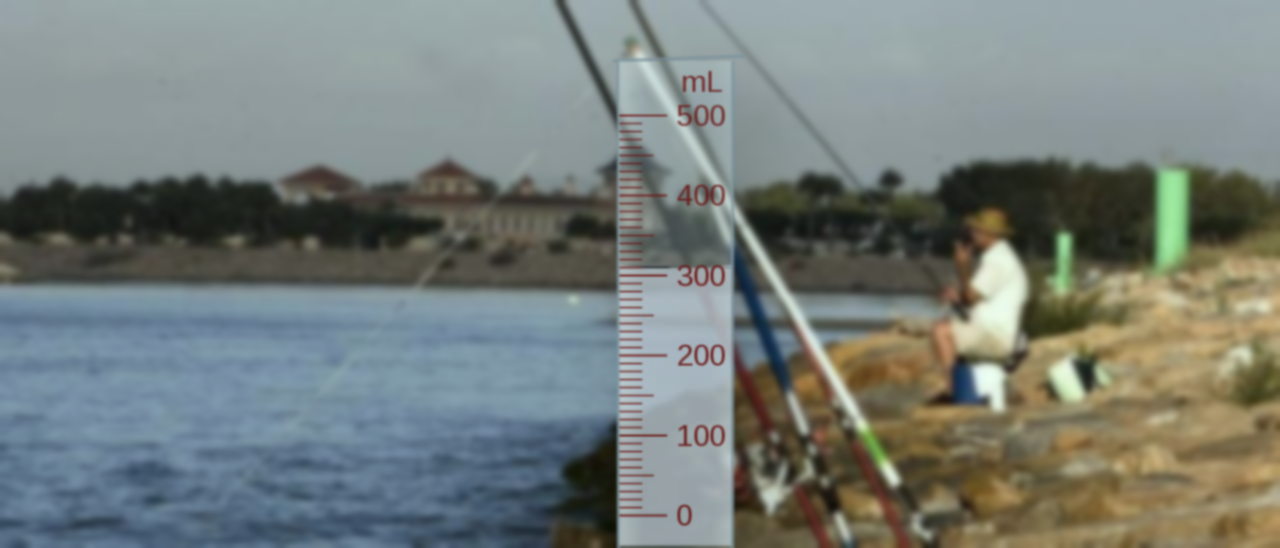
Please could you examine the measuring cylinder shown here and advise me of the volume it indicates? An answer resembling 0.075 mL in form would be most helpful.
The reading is 310 mL
